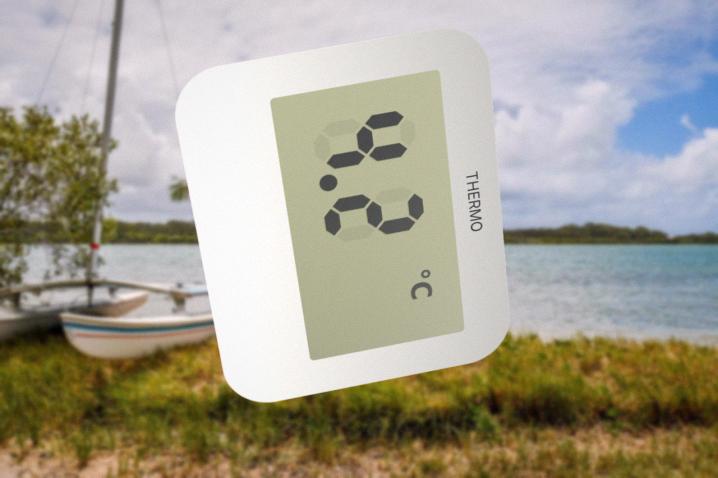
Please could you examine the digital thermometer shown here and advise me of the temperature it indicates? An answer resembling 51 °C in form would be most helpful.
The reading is 4.2 °C
